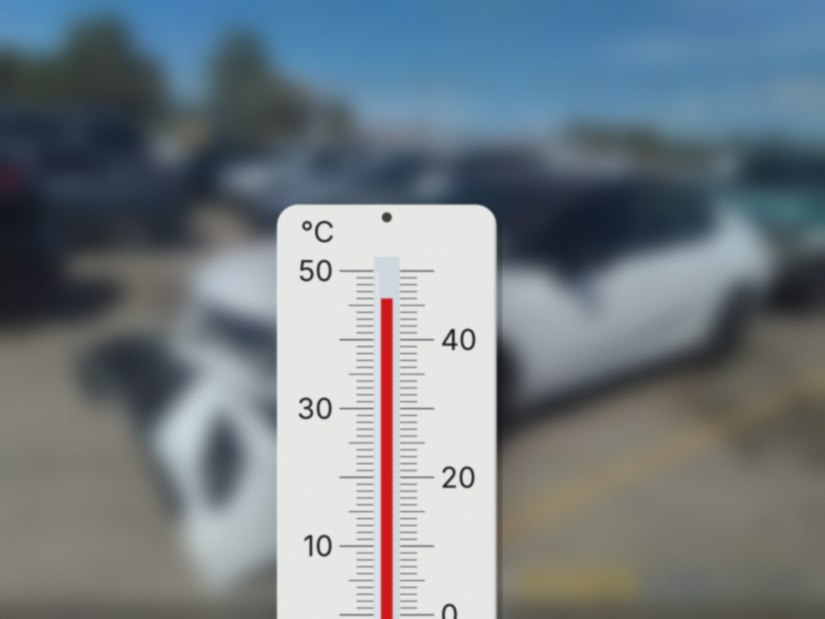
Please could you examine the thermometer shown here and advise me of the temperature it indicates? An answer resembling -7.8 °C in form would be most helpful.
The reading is 46 °C
